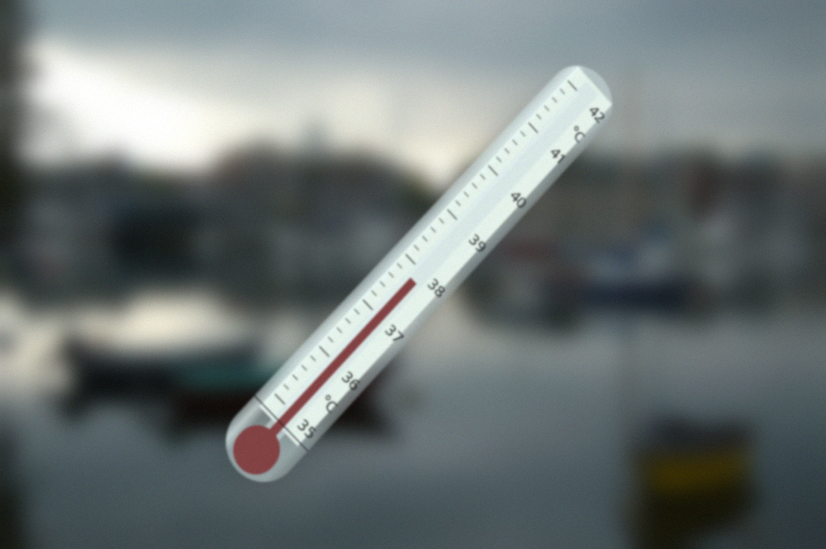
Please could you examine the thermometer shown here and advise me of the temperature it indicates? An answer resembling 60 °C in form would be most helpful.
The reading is 37.8 °C
